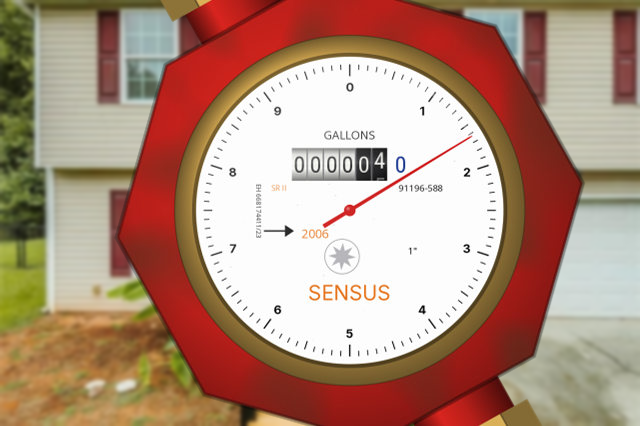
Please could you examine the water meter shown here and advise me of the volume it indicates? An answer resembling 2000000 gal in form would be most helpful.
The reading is 41.6 gal
